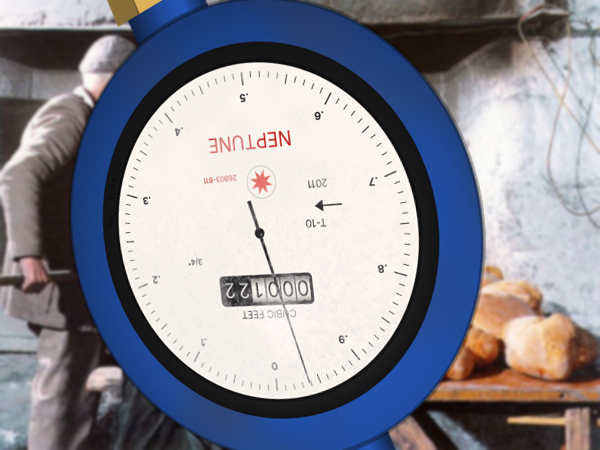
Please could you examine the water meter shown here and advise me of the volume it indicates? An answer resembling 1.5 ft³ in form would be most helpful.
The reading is 121.96 ft³
